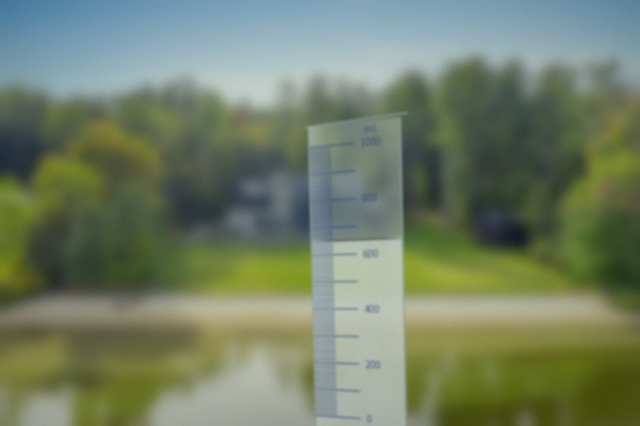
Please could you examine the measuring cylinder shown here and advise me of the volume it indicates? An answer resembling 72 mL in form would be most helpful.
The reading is 650 mL
